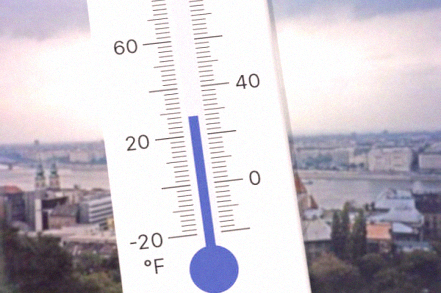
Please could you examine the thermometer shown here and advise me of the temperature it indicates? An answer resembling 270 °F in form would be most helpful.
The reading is 28 °F
